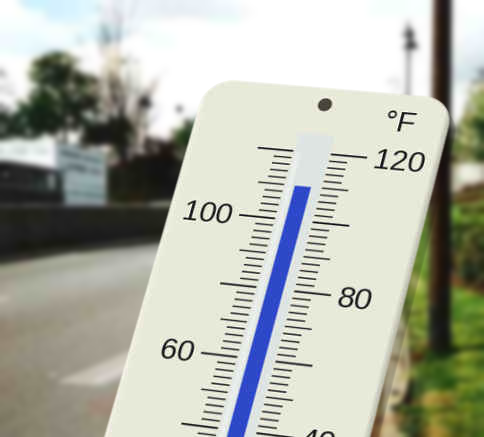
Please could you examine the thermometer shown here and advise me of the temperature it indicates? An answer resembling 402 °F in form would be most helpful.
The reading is 110 °F
